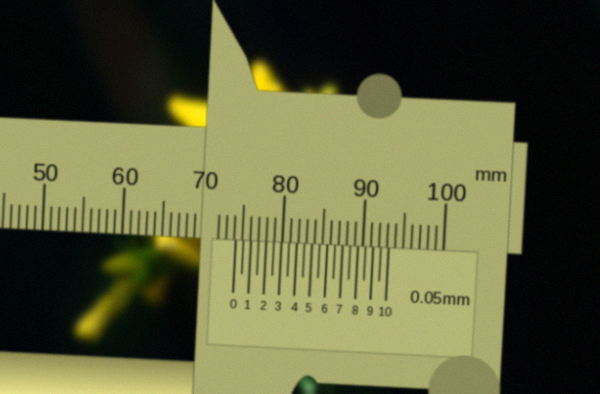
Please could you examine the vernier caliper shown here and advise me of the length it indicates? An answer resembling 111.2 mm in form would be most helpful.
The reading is 74.2 mm
